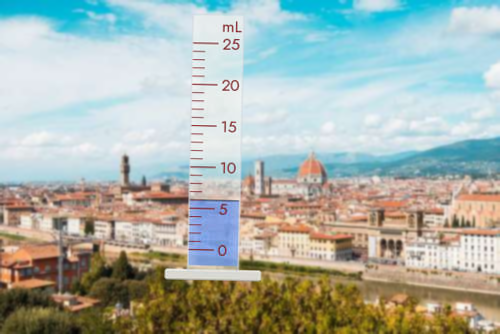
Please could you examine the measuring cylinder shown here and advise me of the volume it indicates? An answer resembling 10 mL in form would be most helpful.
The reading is 6 mL
